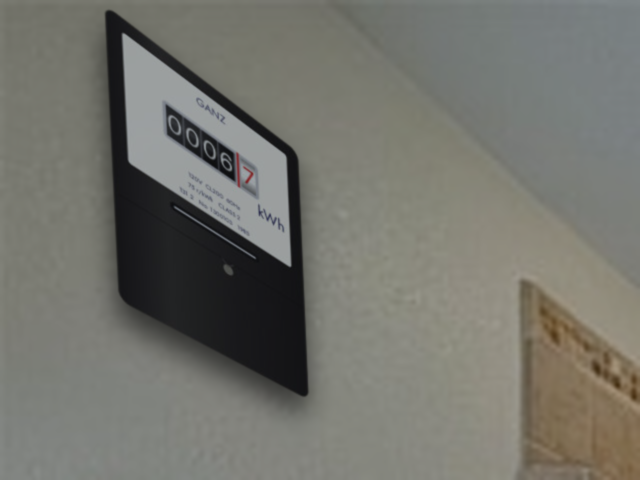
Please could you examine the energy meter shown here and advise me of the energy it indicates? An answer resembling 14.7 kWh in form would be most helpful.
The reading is 6.7 kWh
